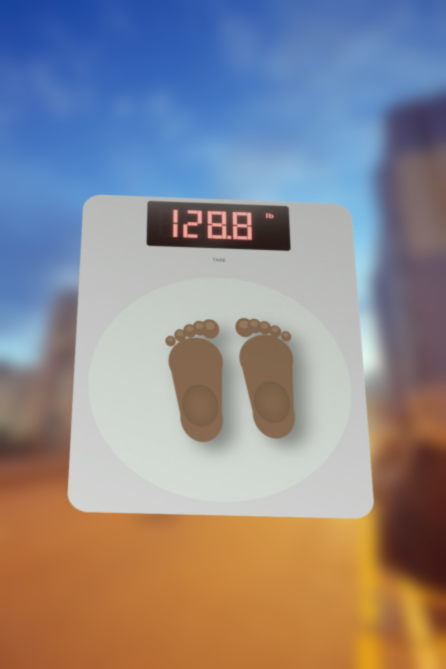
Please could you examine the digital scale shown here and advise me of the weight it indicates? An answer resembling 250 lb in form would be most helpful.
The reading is 128.8 lb
